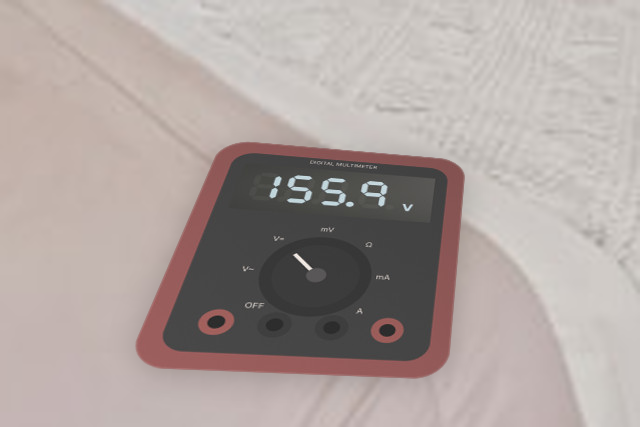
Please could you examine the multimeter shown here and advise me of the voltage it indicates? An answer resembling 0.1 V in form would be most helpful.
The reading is 155.9 V
